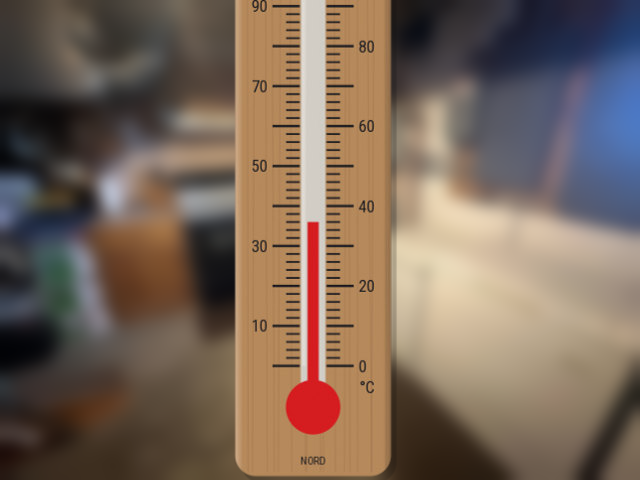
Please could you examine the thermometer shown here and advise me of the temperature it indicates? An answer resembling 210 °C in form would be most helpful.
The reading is 36 °C
